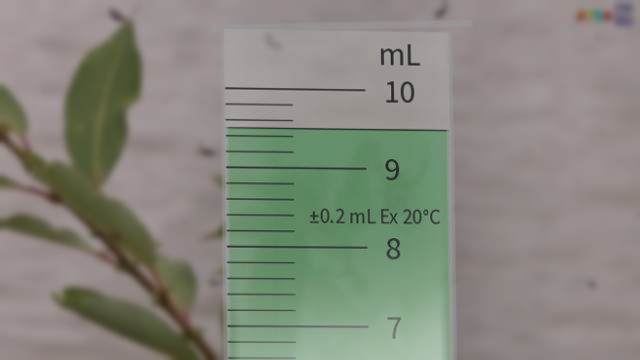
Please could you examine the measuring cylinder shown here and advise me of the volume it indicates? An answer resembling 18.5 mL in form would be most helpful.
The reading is 9.5 mL
